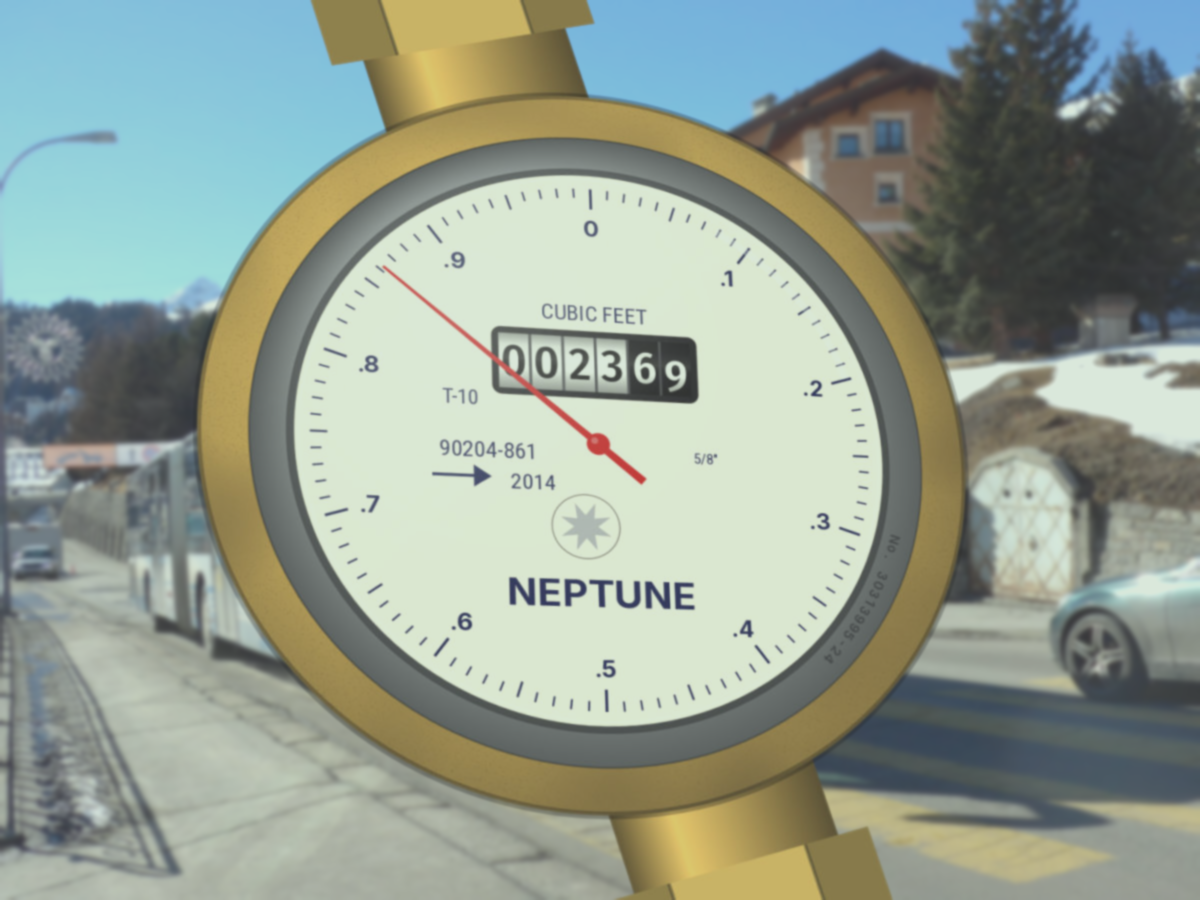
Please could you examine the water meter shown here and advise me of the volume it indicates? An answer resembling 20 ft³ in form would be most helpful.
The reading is 2368.86 ft³
